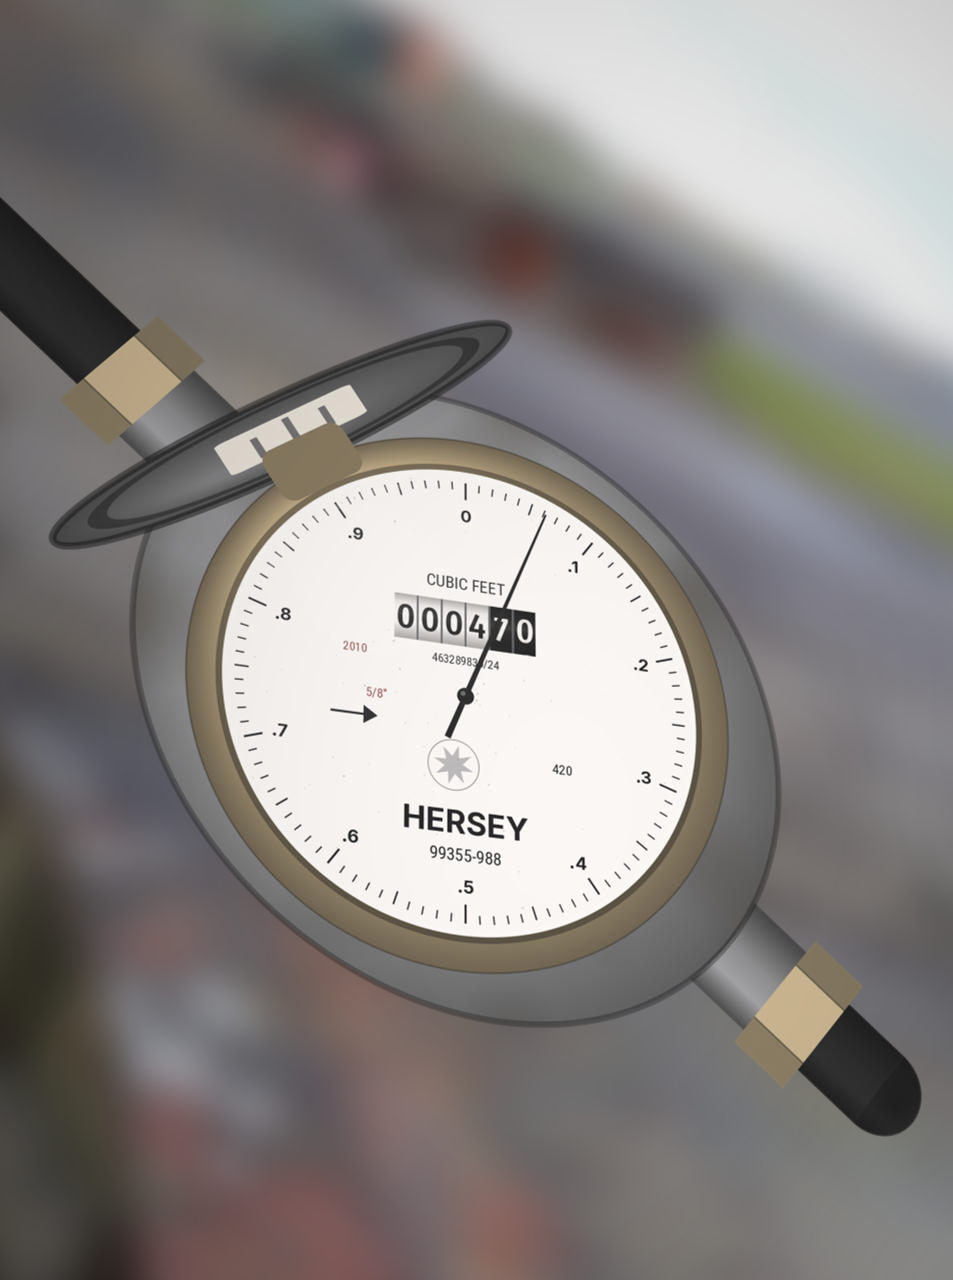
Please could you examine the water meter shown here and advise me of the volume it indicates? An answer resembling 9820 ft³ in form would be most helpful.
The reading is 470.06 ft³
